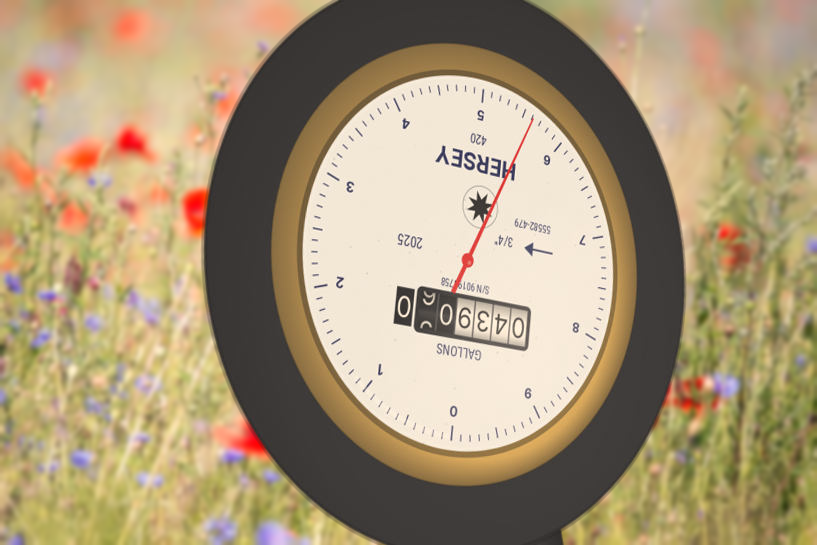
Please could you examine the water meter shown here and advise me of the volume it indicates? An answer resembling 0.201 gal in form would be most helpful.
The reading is 439055.6 gal
